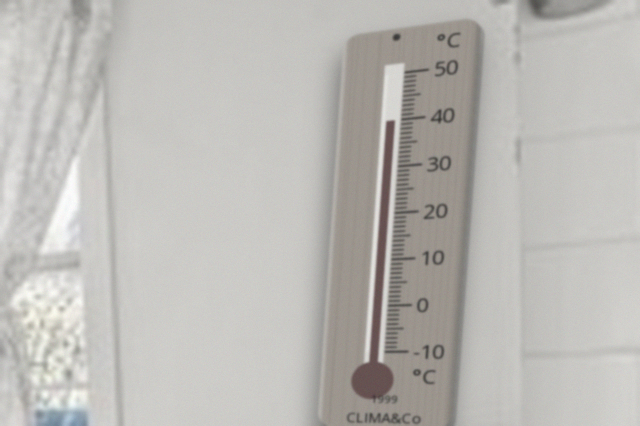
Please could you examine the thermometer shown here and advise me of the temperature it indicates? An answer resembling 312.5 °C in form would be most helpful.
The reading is 40 °C
